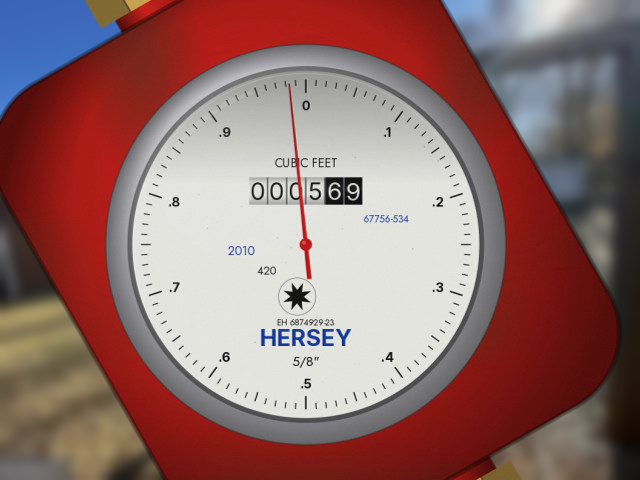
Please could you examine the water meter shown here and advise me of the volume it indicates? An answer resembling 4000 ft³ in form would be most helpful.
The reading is 568.98 ft³
